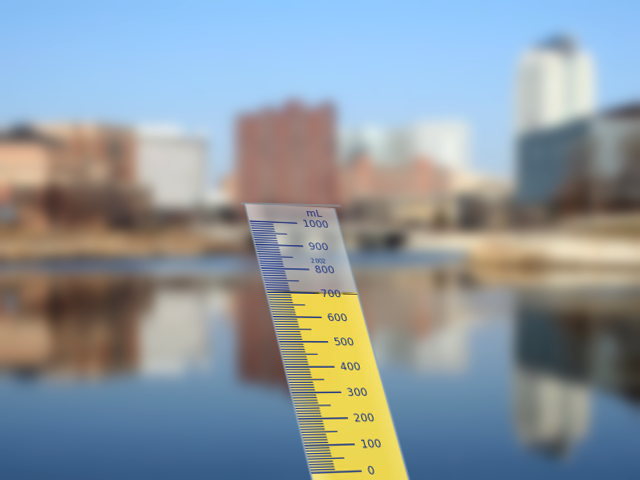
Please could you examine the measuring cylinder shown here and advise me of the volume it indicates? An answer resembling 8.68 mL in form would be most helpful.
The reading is 700 mL
